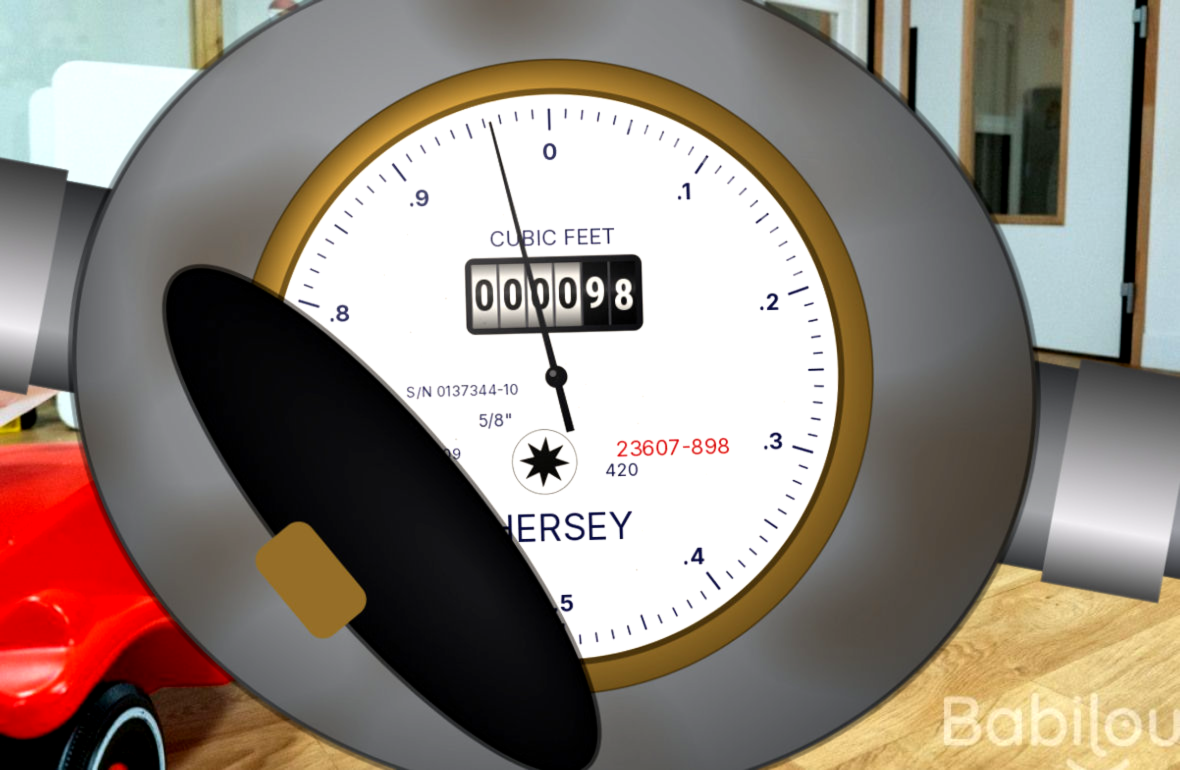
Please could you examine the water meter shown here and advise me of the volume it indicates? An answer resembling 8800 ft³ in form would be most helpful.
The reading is 97.96 ft³
